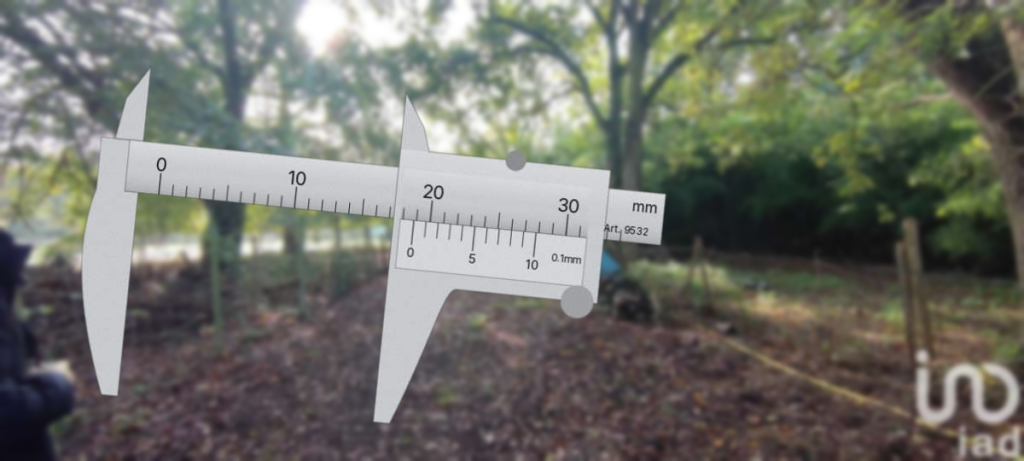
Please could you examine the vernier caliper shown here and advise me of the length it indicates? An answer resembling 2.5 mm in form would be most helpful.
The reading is 18.8 mm
